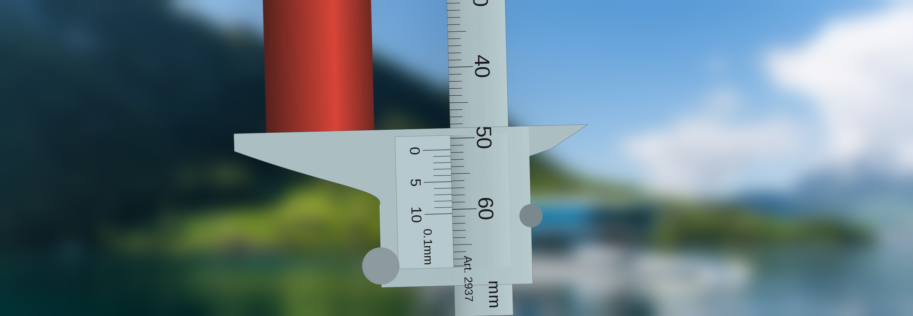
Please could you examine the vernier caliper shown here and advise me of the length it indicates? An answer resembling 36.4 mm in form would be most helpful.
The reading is 51.6 mm
